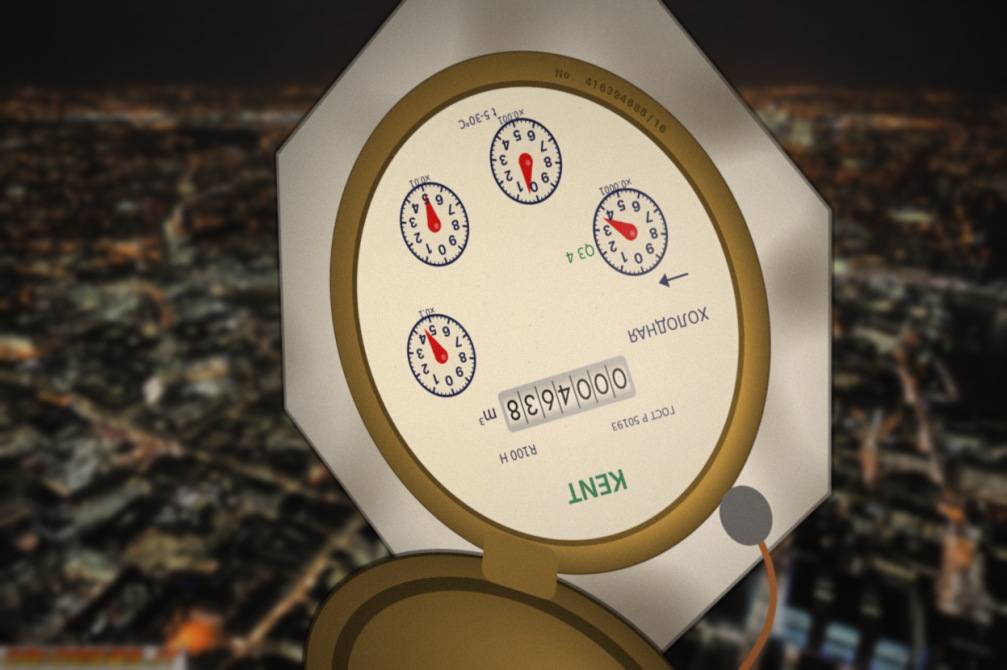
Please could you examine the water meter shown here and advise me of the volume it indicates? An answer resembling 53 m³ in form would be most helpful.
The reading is 4638.4503 m³
